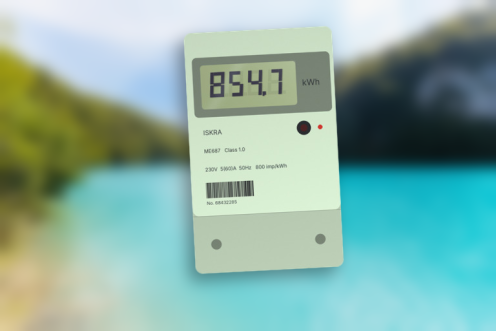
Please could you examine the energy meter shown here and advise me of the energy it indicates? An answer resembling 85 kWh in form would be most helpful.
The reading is 854.7 kWh
